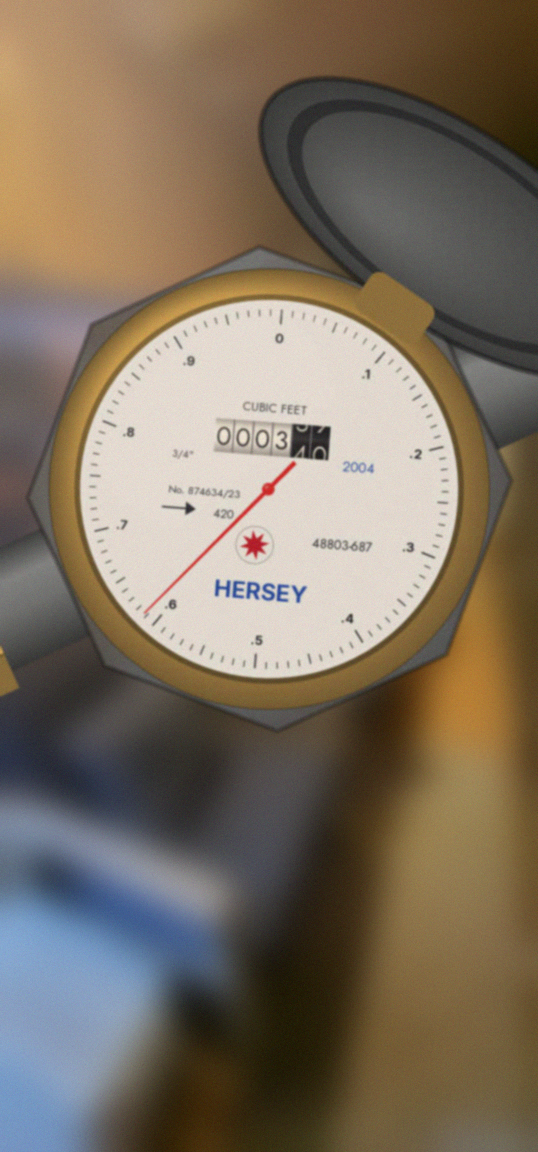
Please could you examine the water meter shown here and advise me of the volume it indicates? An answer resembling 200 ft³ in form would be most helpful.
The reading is 339.61 ft³
